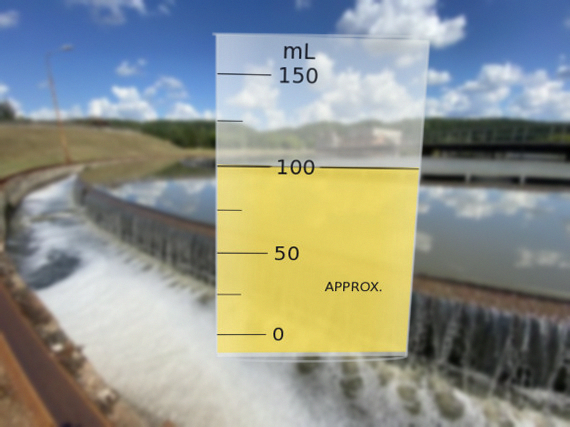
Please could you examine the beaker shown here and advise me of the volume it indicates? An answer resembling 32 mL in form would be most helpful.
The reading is 100 mL
